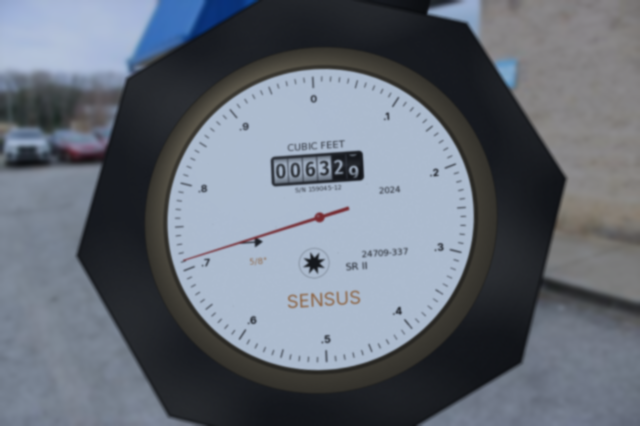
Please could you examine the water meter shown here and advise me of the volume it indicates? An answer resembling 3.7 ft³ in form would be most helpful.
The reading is 6328.71 ft³
